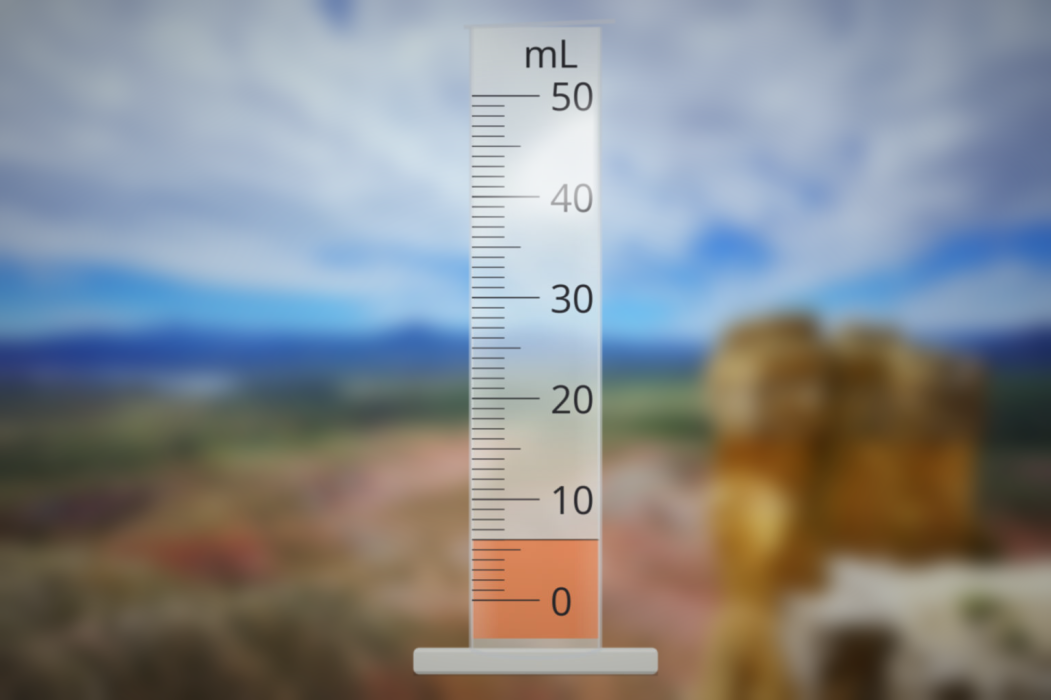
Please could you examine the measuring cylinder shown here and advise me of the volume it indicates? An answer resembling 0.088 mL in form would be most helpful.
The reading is 6 mL
